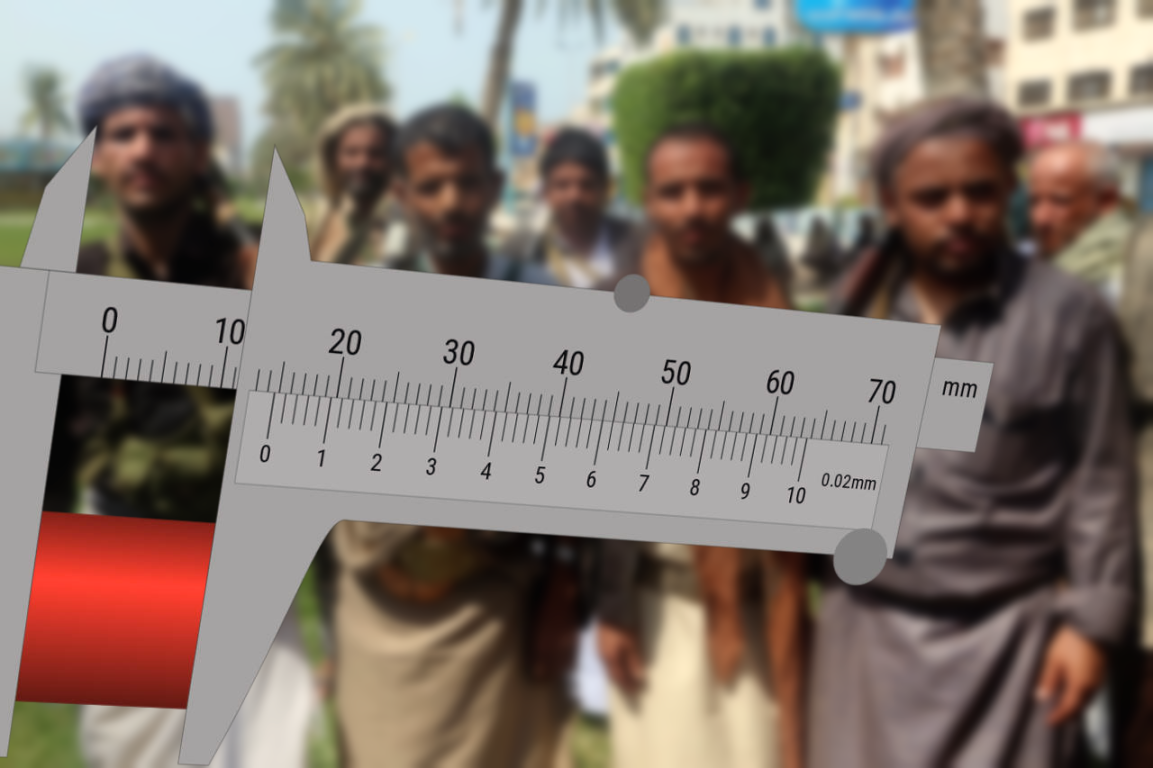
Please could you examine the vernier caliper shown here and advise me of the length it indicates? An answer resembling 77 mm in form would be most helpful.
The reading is 14.6 mm
